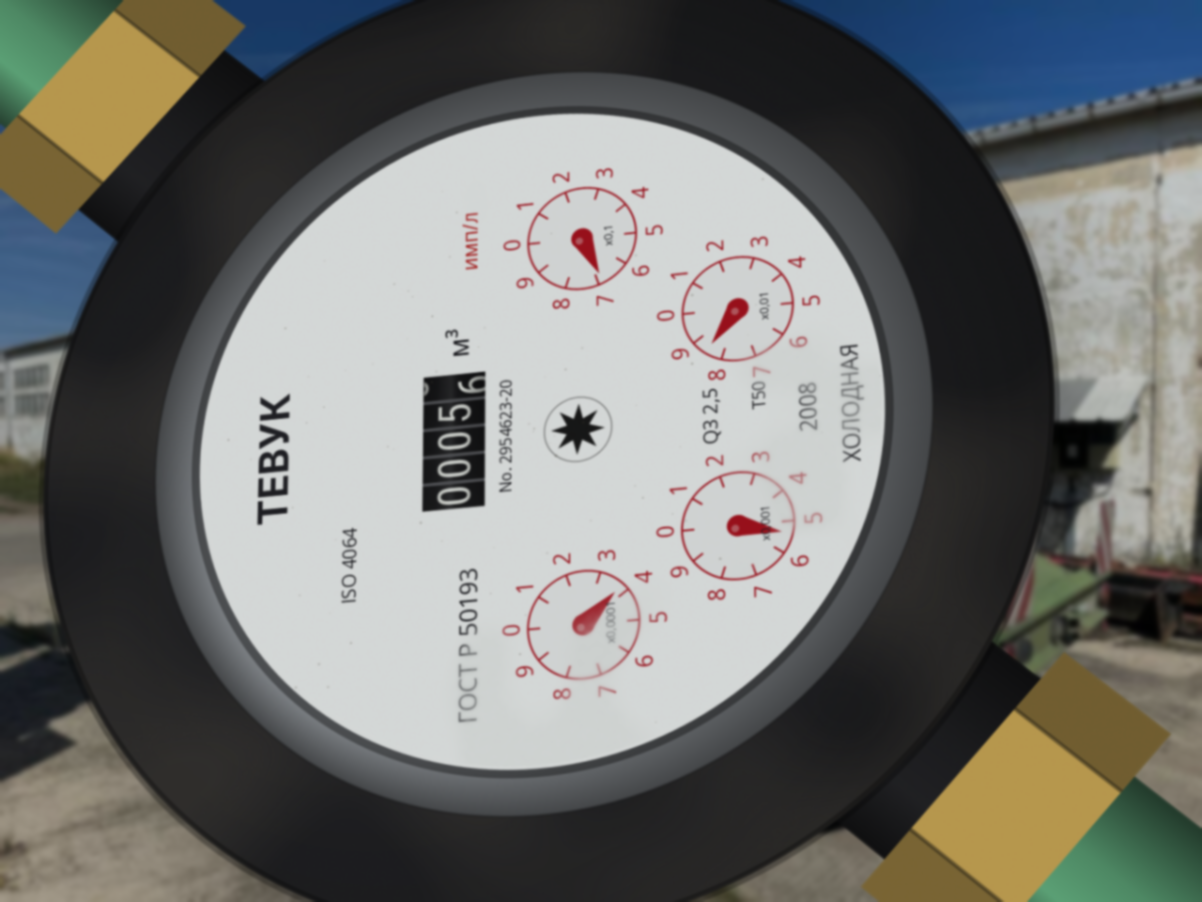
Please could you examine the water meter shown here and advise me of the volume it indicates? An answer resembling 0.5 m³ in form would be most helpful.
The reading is 55.6853 m³
